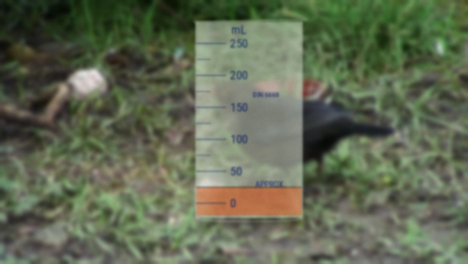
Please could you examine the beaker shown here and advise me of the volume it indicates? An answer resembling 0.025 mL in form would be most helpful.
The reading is 25 mL
